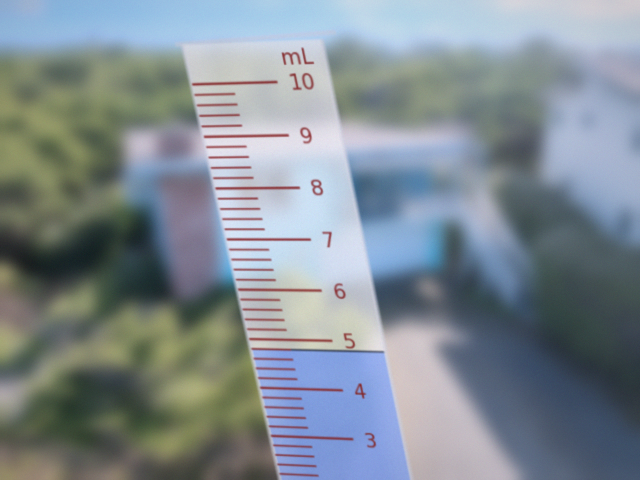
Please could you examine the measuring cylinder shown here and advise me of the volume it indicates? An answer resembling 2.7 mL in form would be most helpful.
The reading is 4.8 mL
